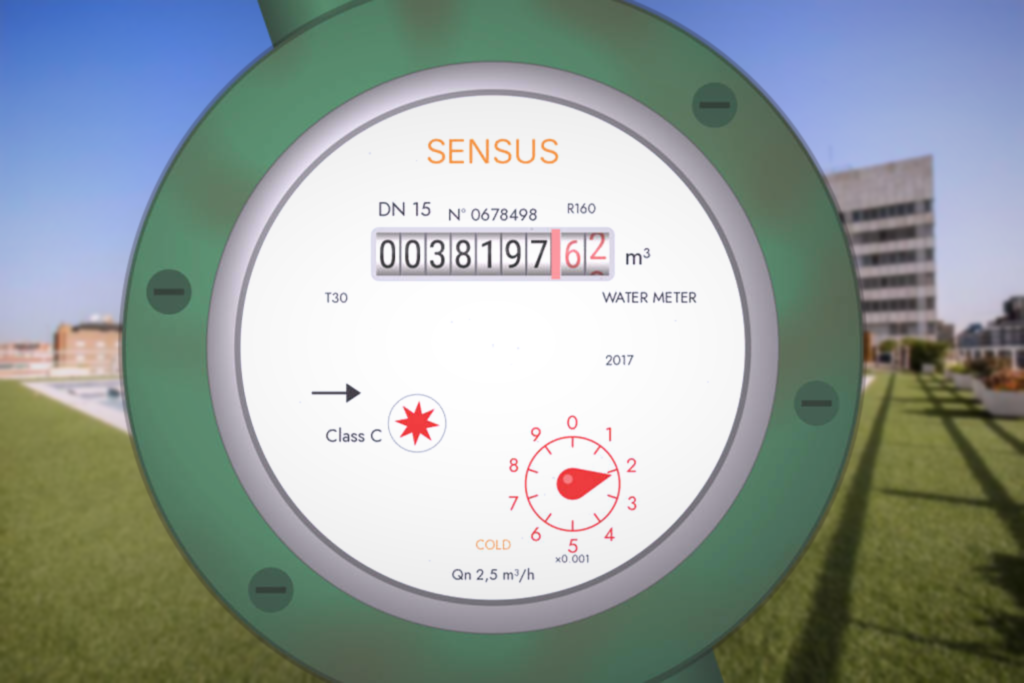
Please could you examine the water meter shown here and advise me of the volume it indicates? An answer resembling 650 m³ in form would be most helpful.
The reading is 38197.622 m³
